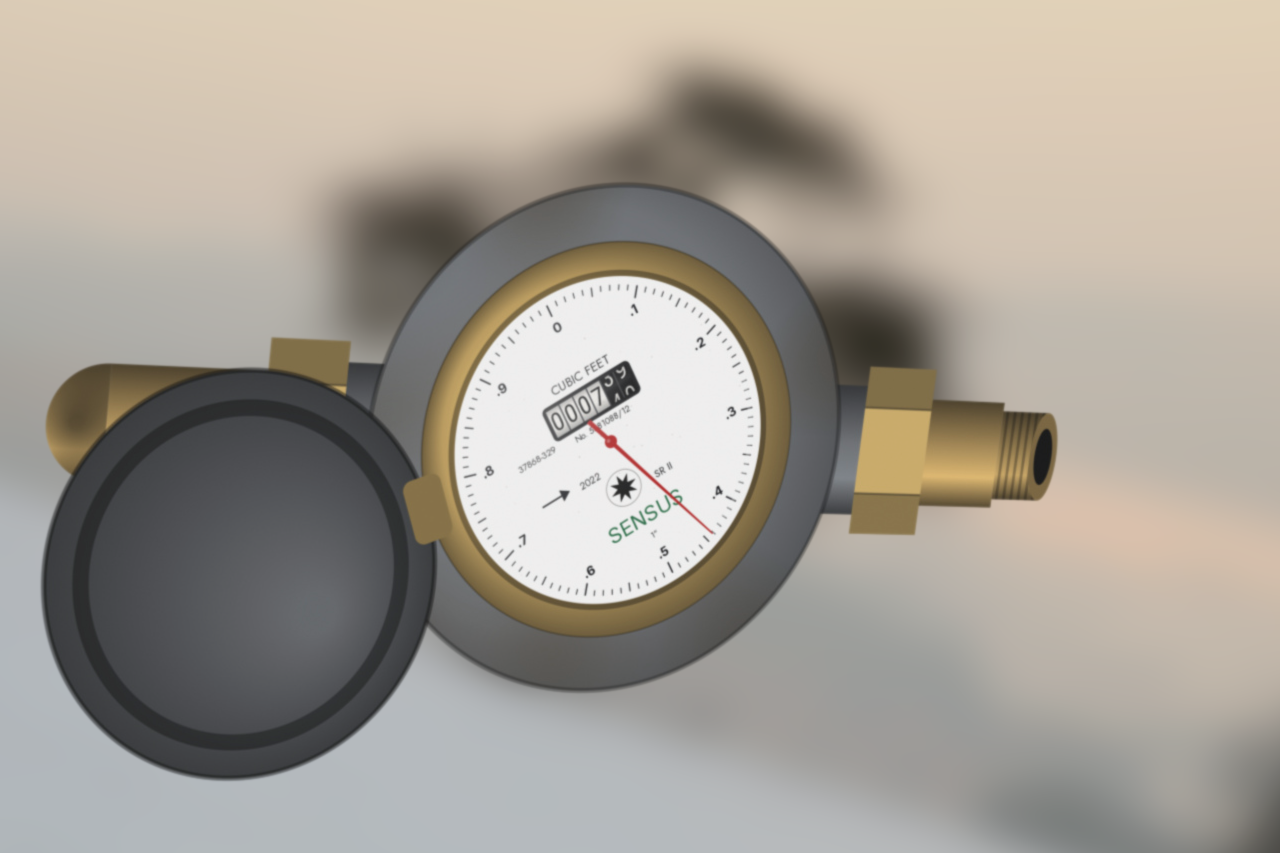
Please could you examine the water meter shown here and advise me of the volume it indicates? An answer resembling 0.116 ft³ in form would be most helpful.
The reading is 739.44 ft³
